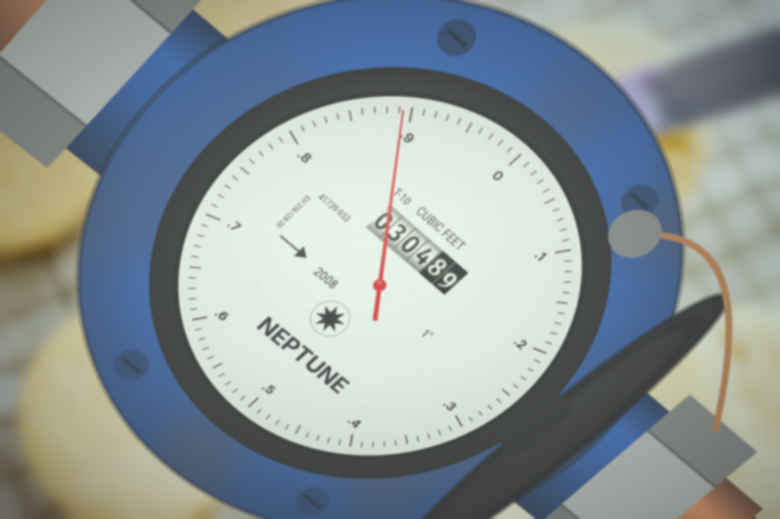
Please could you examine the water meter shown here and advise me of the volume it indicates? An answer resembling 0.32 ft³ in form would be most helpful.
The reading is 30488.89 ft³
